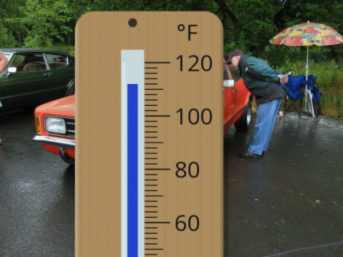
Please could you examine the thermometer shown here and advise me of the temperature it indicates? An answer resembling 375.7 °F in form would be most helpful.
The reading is 112 °F
